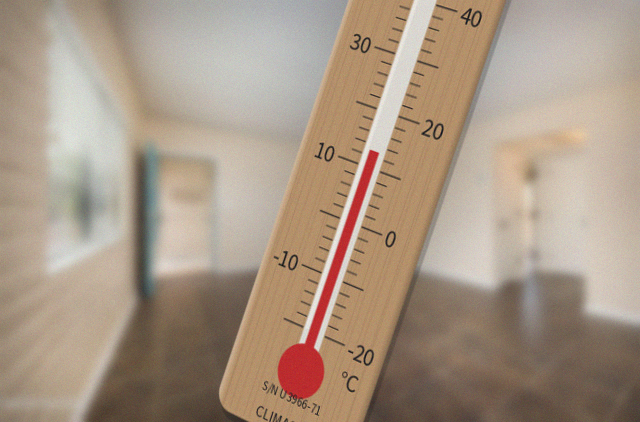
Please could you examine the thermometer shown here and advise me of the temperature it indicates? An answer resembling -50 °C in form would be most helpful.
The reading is 13 °C
